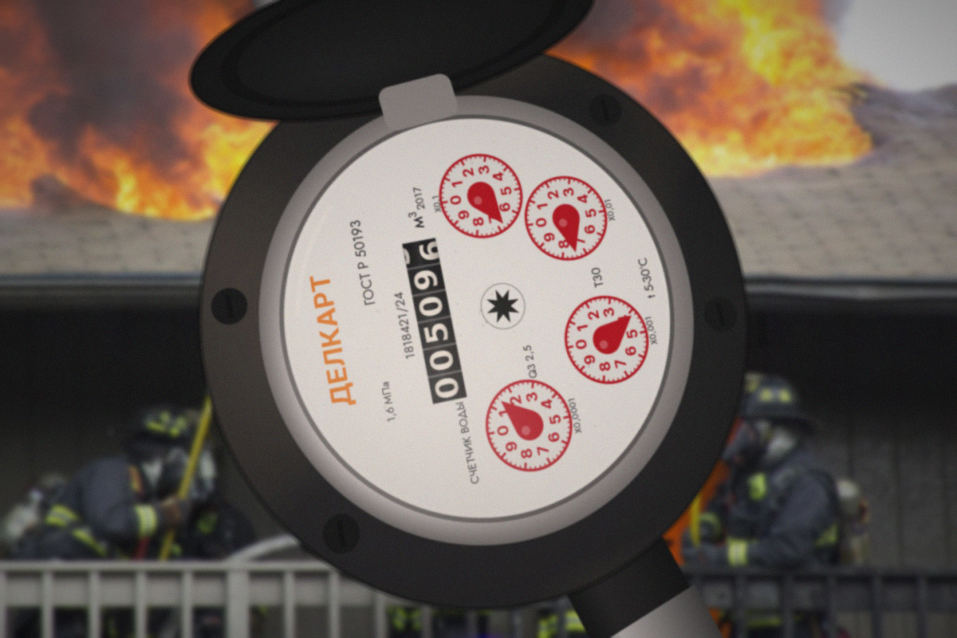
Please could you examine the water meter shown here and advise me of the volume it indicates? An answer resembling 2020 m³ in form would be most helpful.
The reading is 5095.6741 m³
